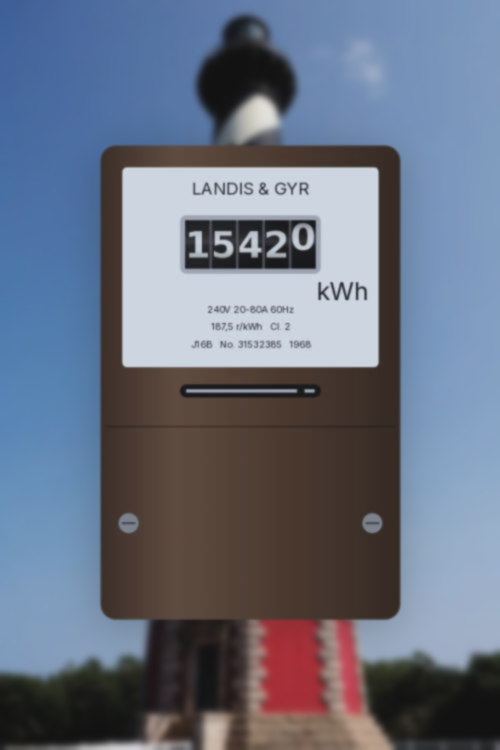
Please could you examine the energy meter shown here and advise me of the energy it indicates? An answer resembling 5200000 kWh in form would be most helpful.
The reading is 15420 kWh
